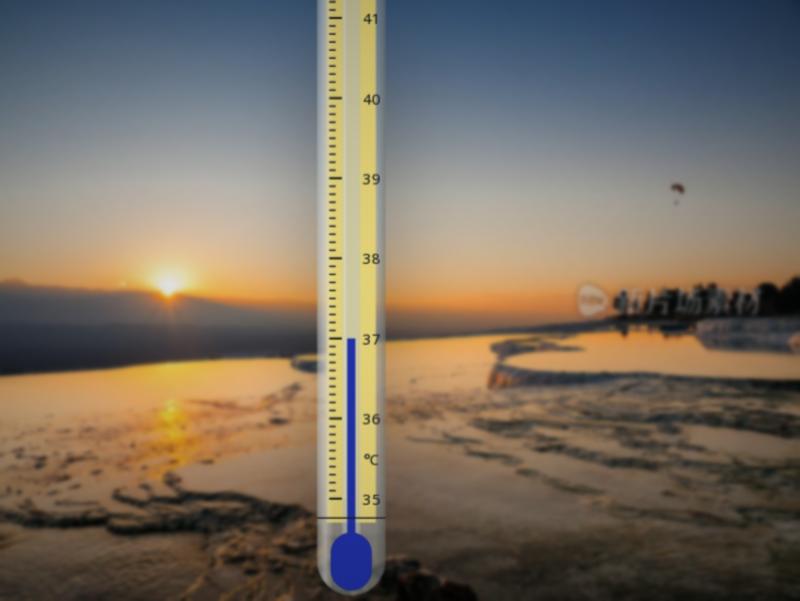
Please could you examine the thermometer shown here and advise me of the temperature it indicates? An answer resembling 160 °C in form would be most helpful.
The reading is 37 °C
